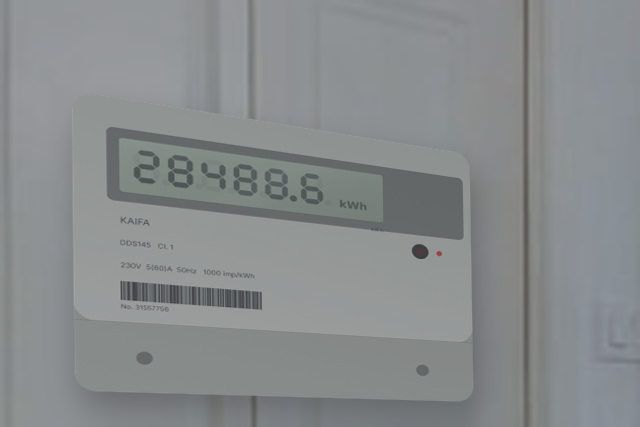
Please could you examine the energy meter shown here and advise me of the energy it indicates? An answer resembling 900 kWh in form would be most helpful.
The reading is 28488.6 kWh
